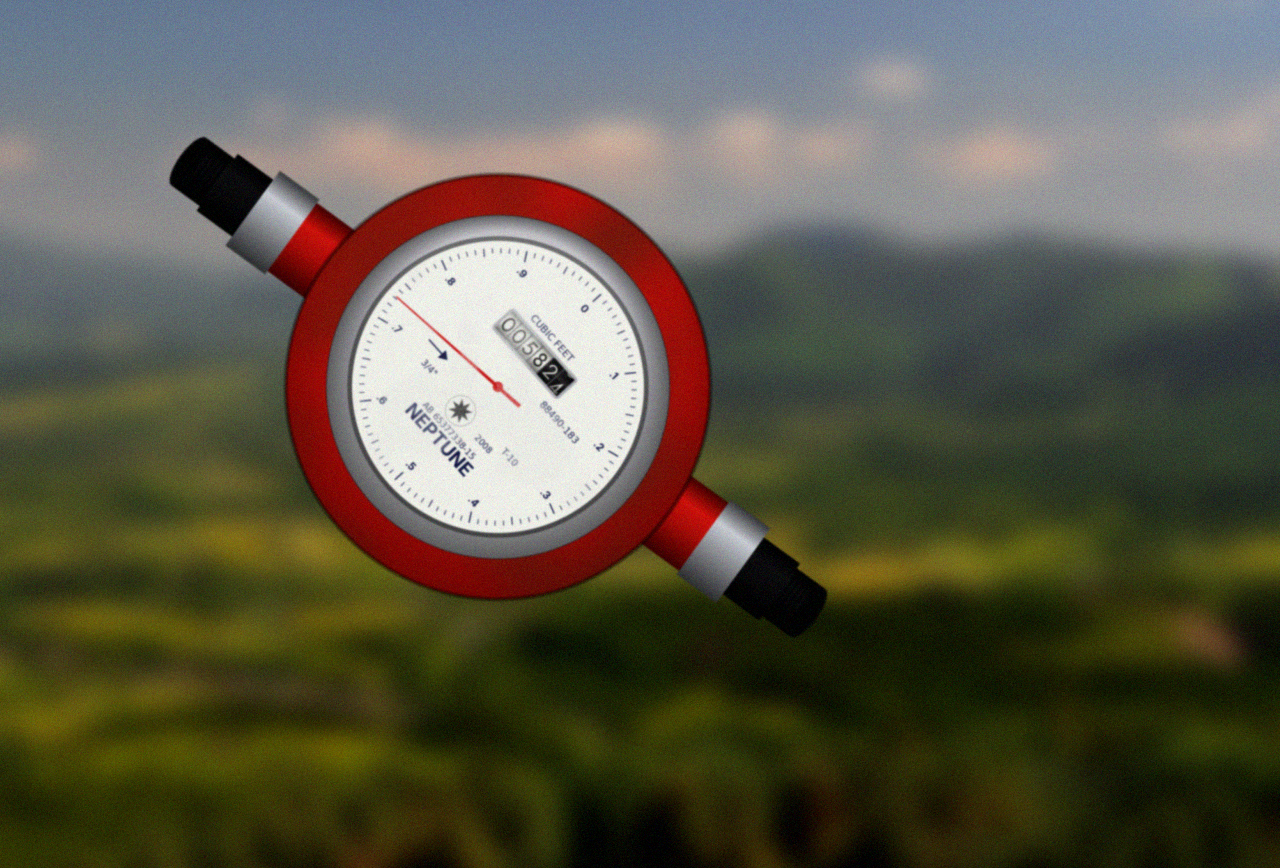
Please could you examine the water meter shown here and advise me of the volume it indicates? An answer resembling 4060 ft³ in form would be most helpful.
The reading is 5823.73 ft³
